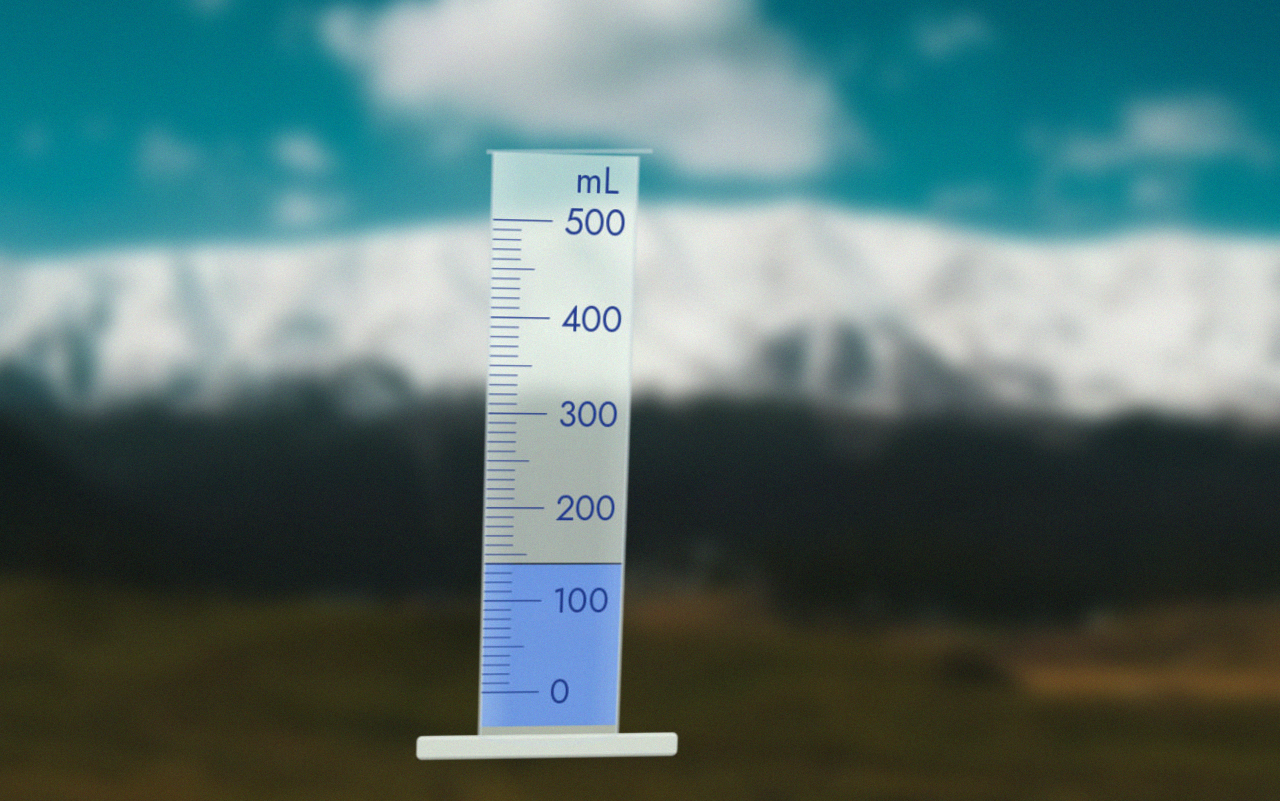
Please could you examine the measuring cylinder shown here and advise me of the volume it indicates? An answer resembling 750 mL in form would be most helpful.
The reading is 140 mL
